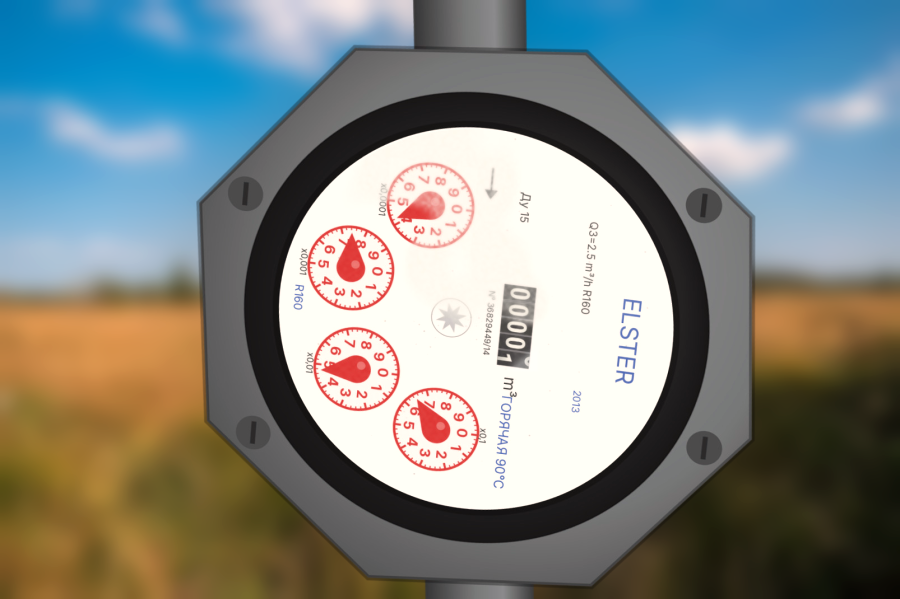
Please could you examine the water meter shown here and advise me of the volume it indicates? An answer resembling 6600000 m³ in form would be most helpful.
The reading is 0.6474 m³
